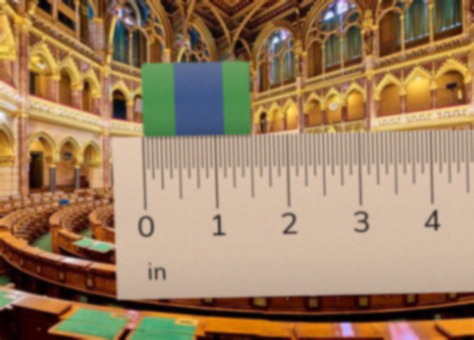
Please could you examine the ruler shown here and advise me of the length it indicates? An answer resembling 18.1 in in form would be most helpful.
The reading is 1.5 in
